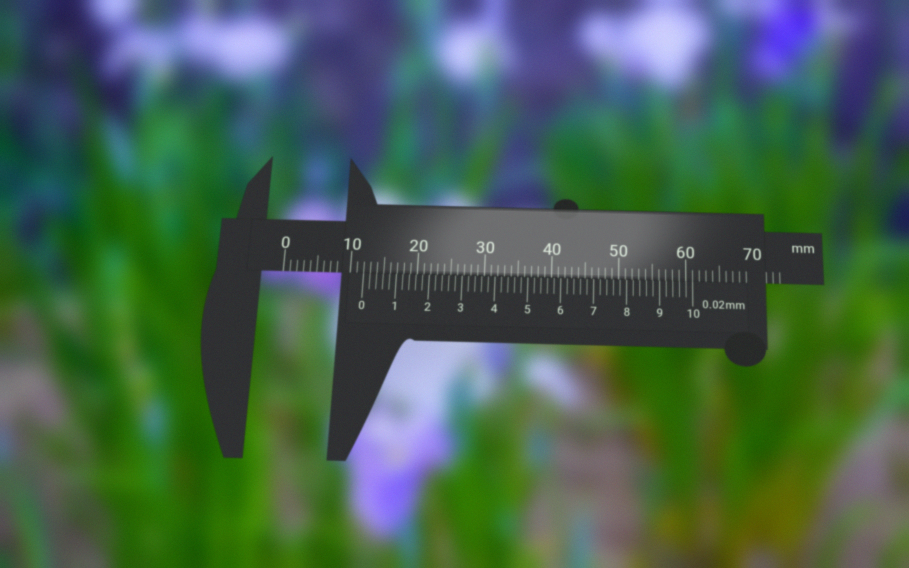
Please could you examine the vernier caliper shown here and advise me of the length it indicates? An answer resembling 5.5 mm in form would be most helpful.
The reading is 12.0 mm
